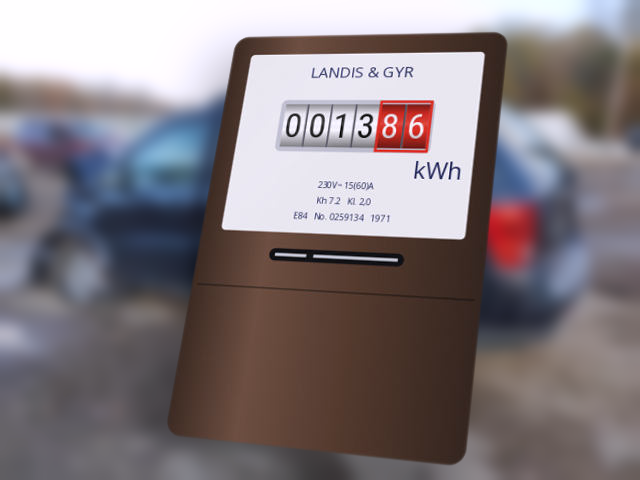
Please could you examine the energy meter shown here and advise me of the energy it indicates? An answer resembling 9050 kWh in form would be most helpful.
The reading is 13.86 kWh
